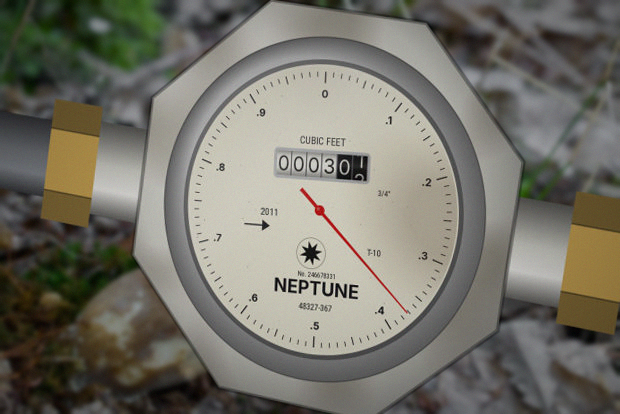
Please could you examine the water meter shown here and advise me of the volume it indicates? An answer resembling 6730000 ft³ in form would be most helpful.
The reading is 301.37 ft³
